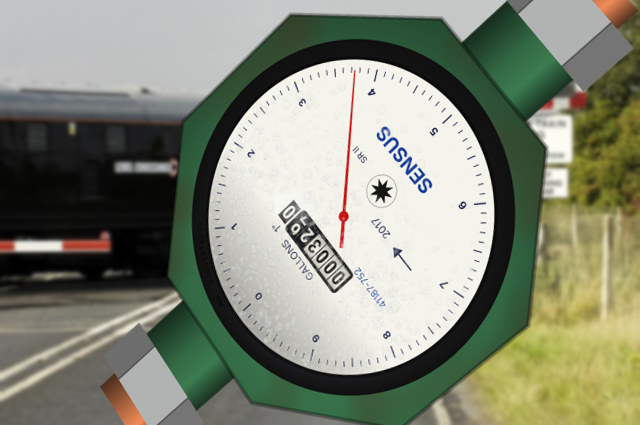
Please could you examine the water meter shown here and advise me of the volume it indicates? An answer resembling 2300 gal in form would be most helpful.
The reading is 3263.7 gal
